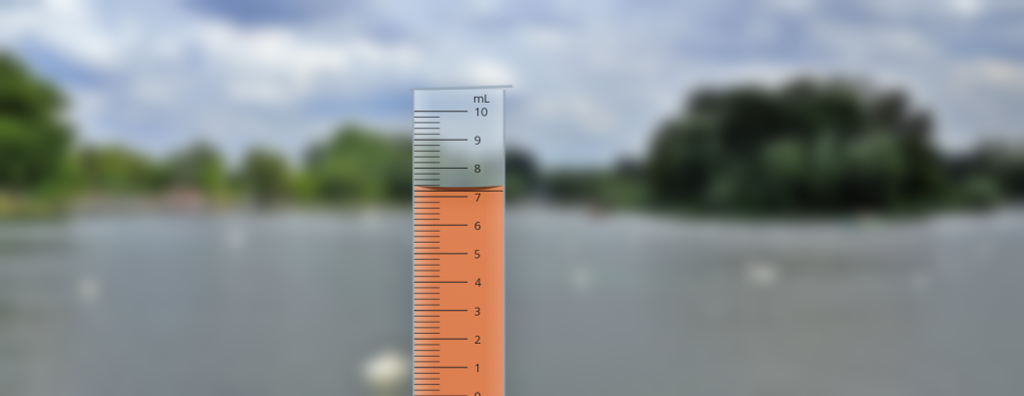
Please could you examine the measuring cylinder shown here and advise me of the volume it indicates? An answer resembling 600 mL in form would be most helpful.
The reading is 7.2 mL
